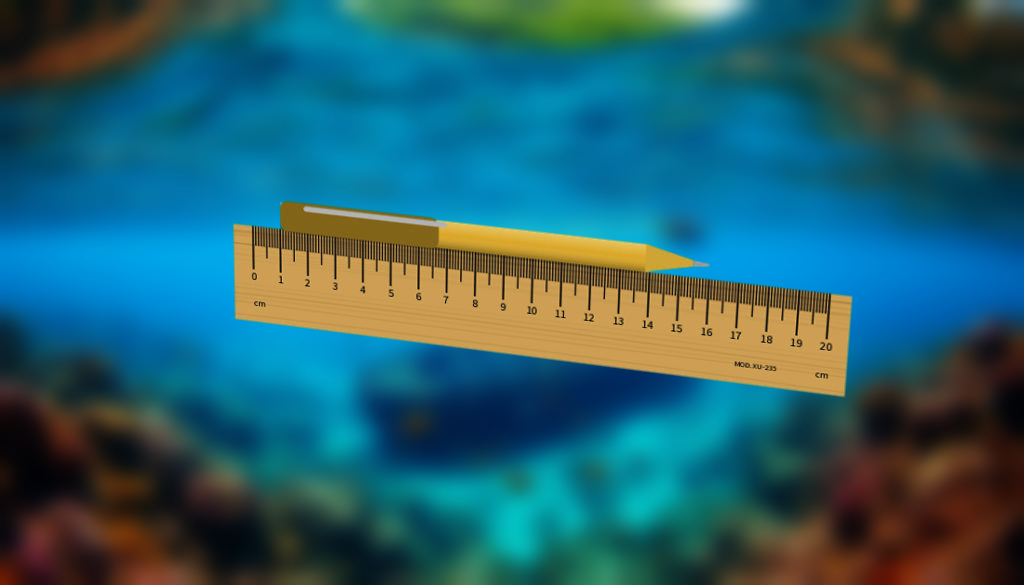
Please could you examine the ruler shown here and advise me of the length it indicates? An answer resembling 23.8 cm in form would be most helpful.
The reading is 15 cm
